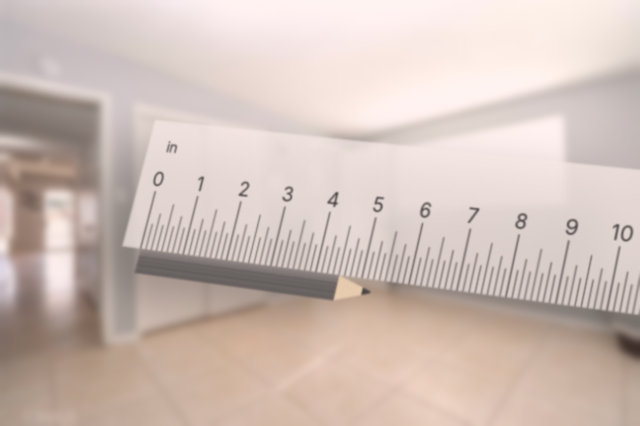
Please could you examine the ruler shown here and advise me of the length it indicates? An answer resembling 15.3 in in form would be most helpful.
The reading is 5.25 in
